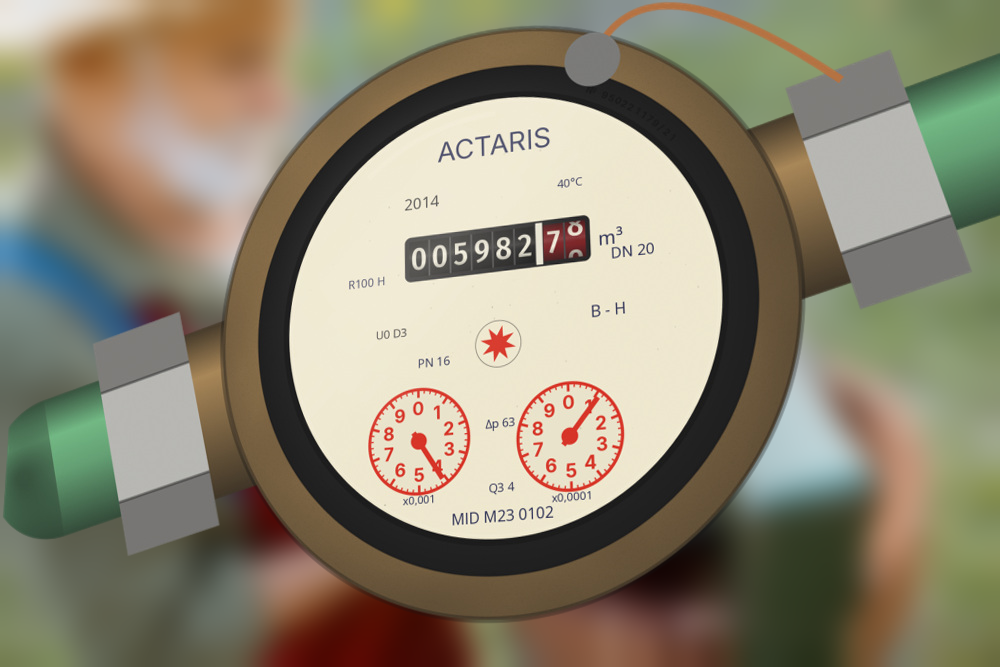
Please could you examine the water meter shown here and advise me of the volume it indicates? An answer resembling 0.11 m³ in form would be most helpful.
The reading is 5982.7841 m³
